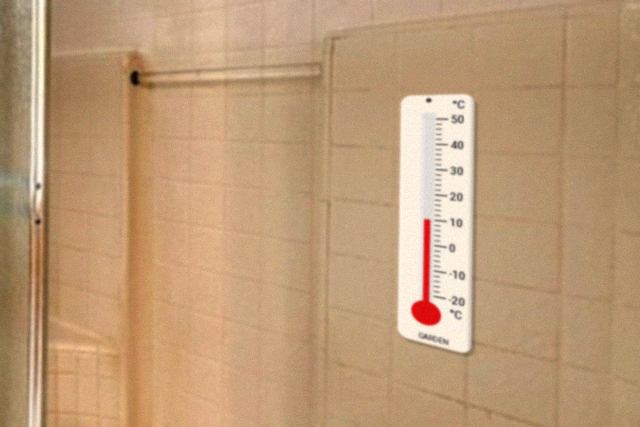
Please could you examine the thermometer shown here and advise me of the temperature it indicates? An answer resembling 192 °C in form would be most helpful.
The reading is 10 °C
